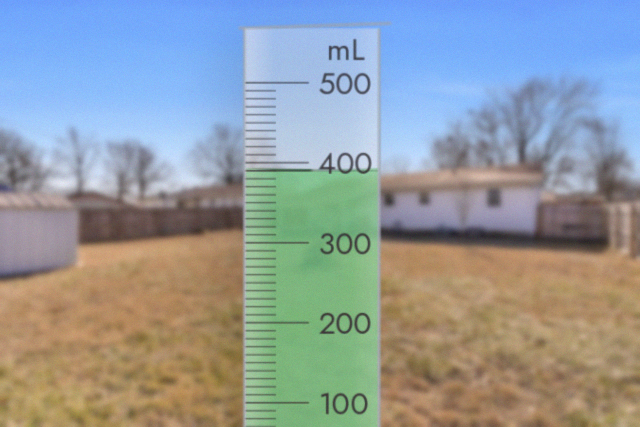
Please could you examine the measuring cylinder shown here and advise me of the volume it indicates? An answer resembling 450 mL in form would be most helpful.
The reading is 390 mL
